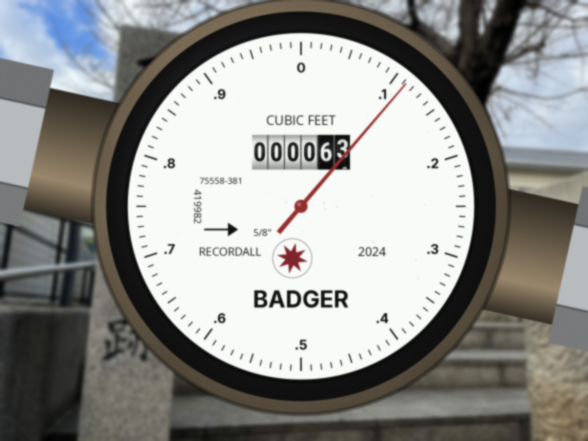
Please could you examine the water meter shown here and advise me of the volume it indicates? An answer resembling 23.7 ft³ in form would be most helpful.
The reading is 63.11 ft³
